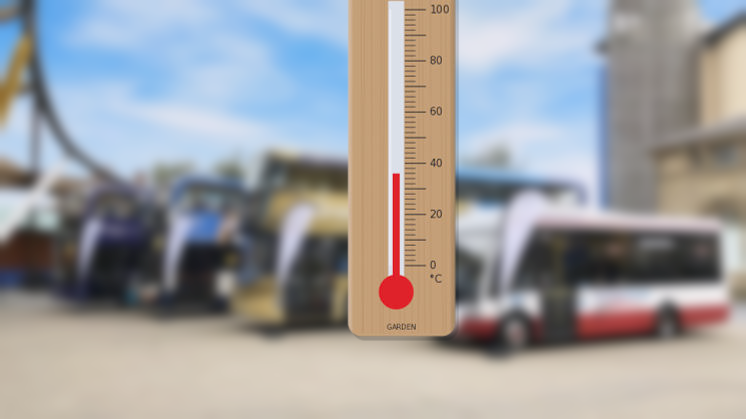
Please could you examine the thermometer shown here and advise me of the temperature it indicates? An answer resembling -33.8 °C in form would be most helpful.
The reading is 36 °C
